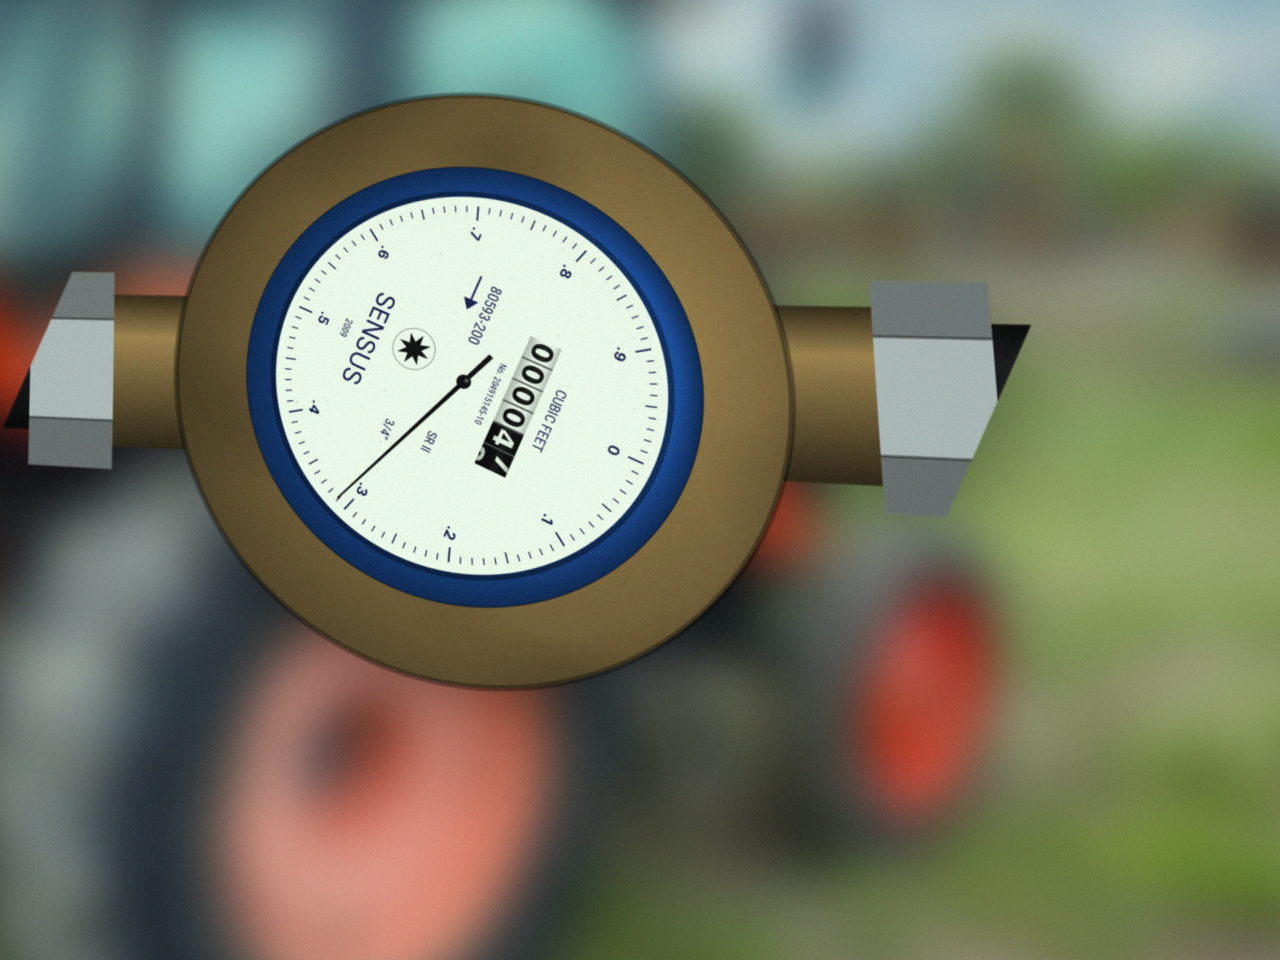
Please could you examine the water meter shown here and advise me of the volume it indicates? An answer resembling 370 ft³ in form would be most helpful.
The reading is 47.31 ft³
